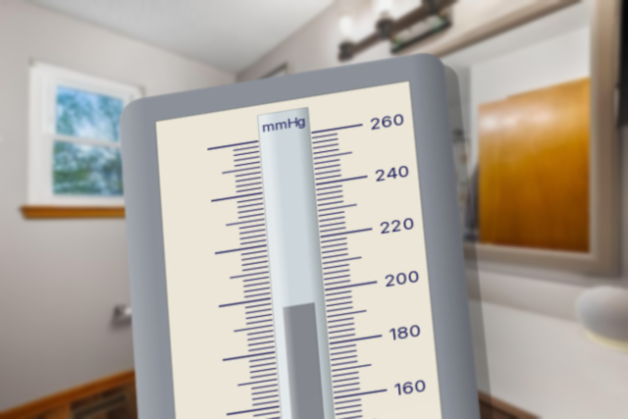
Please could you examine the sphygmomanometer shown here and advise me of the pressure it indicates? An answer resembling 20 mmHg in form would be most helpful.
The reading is 196 mmHg
